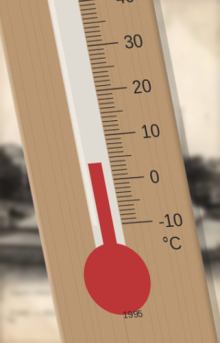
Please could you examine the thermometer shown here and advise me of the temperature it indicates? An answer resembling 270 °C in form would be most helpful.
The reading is 4 °C
